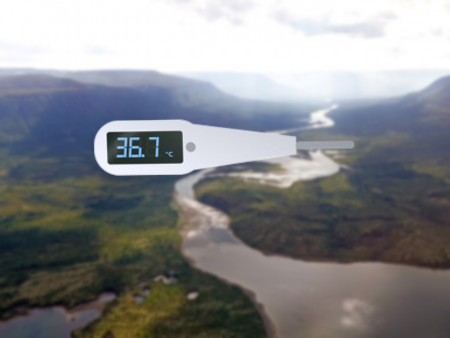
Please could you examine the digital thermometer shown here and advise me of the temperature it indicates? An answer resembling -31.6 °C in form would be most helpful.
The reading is 36.7 °C
